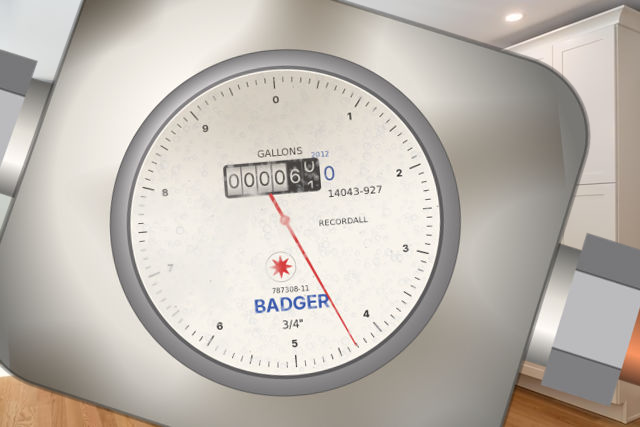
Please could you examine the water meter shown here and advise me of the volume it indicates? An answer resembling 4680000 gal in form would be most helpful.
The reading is 604.3 gal
